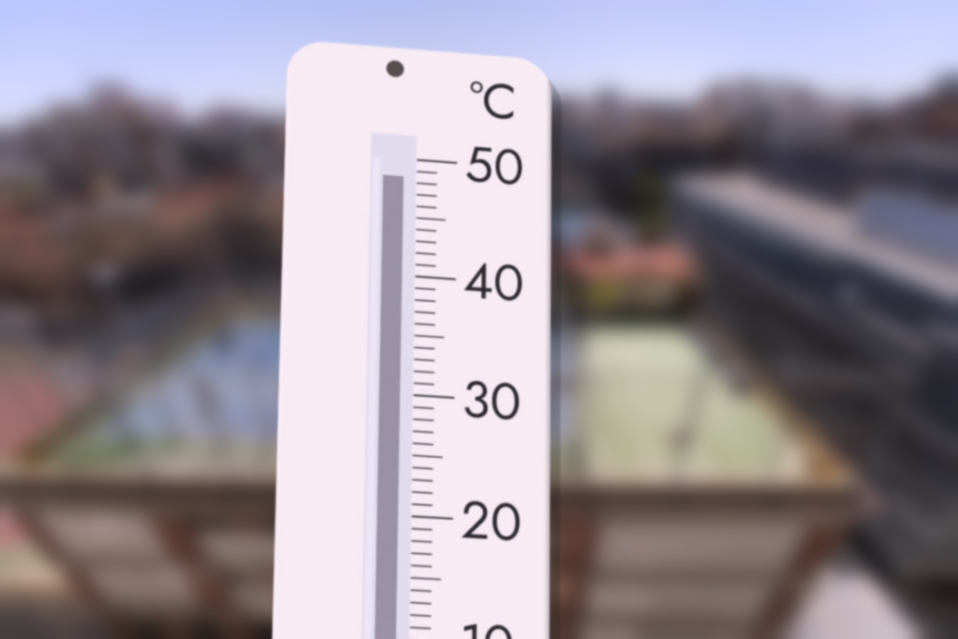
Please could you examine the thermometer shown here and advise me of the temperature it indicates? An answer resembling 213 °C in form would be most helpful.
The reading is 48.5 °C
